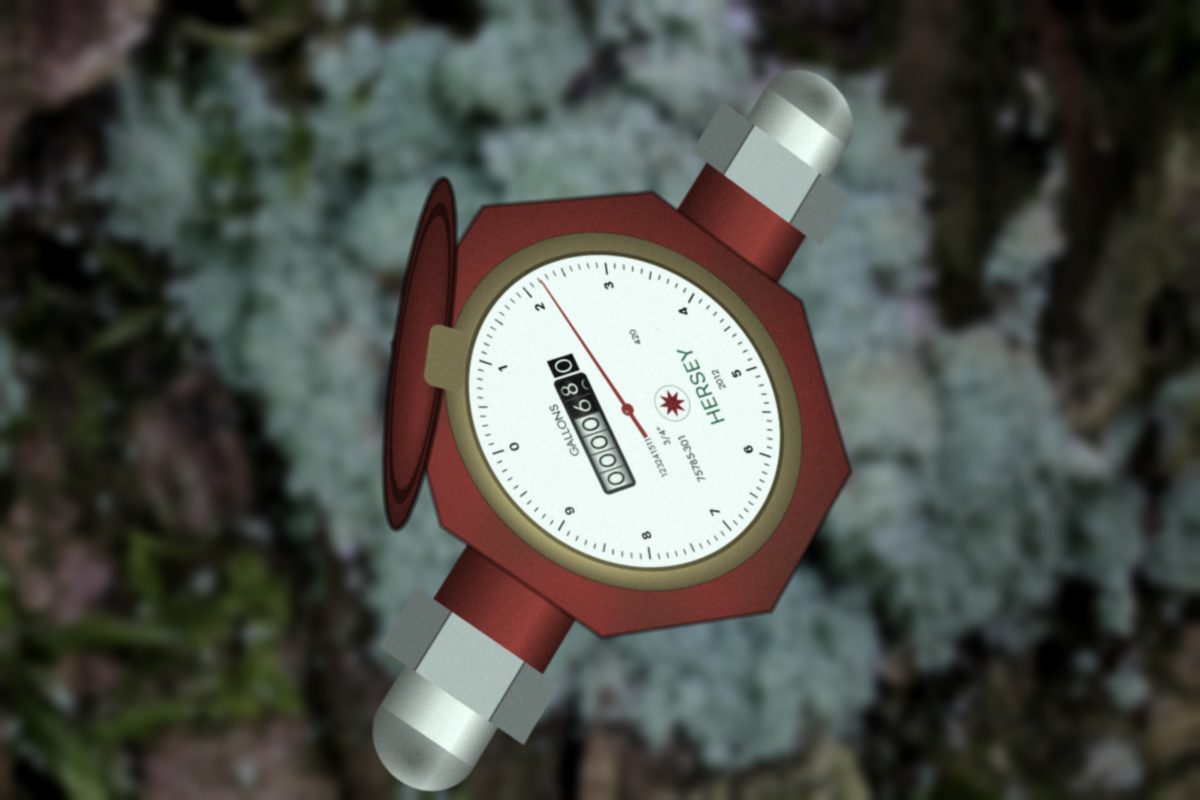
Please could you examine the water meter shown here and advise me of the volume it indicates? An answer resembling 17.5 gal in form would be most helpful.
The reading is 682.2 gal
